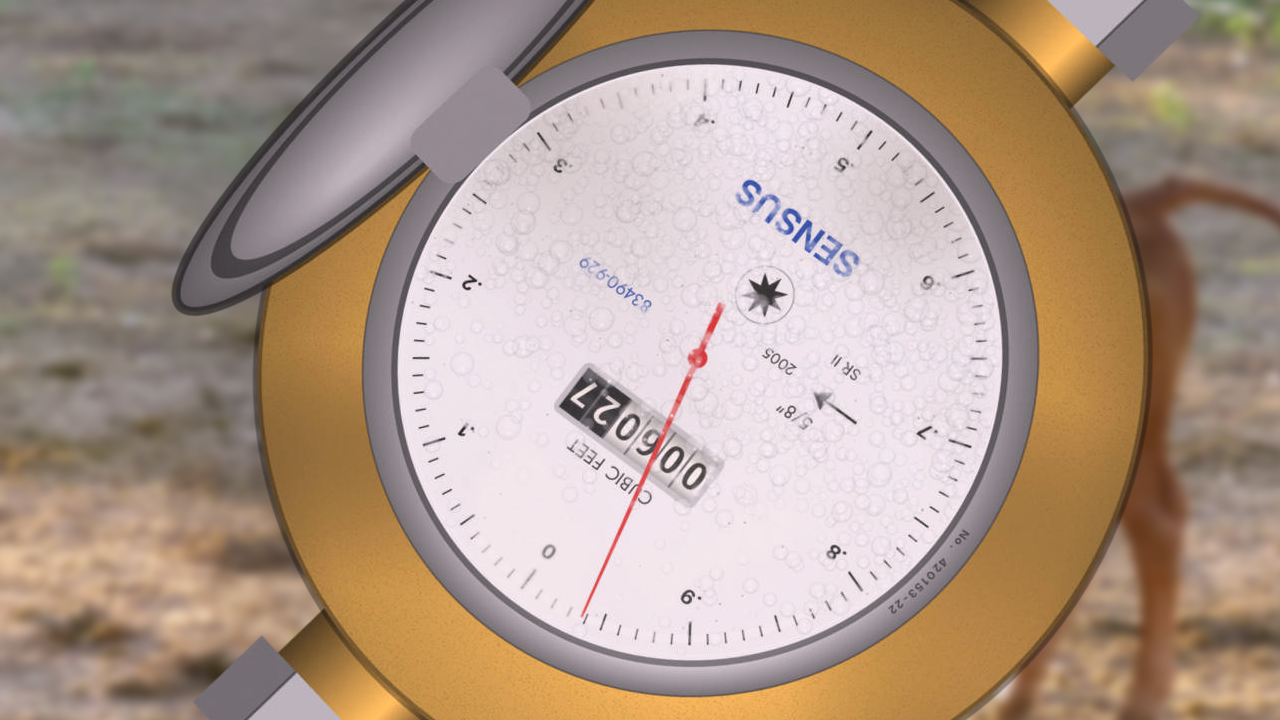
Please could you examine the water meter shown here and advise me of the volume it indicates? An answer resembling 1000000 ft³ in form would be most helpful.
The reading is 6026.96 ft³
